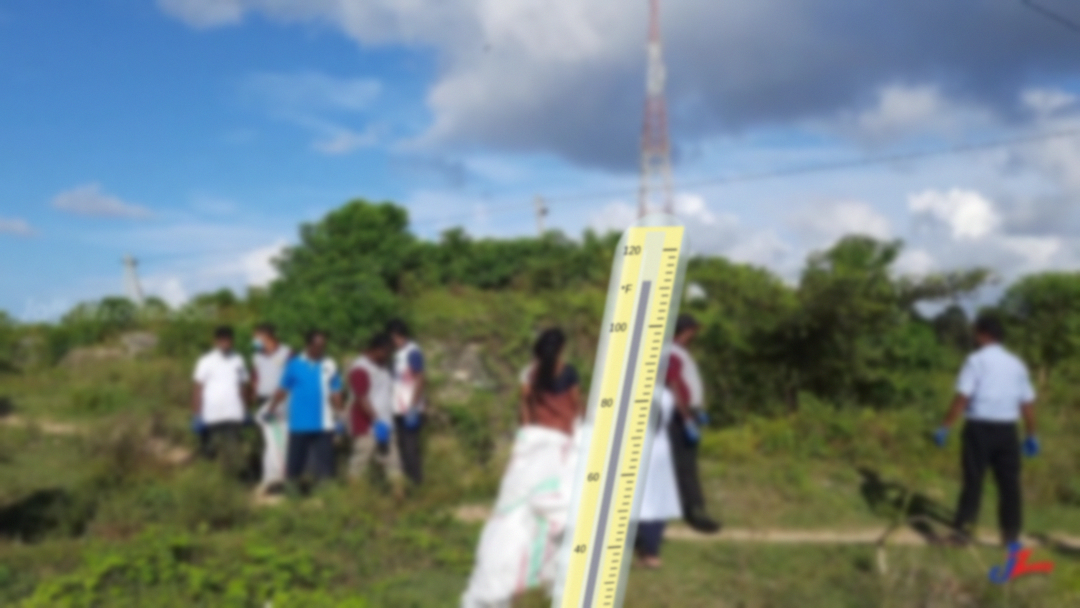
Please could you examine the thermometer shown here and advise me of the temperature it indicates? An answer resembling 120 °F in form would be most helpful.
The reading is 112 °F
